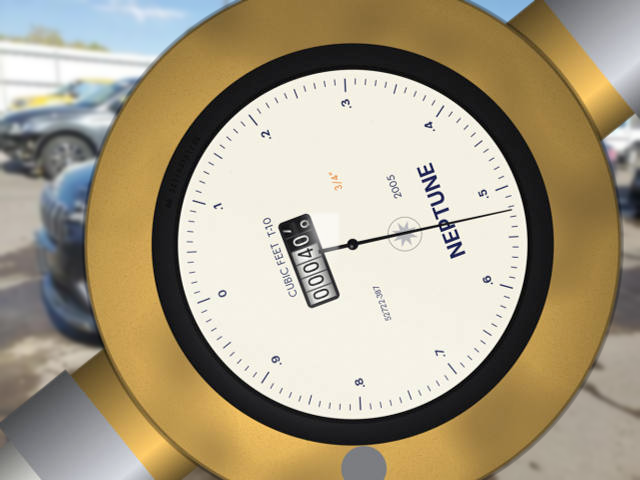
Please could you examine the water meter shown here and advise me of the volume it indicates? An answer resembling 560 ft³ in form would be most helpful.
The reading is 407.52 ft³
